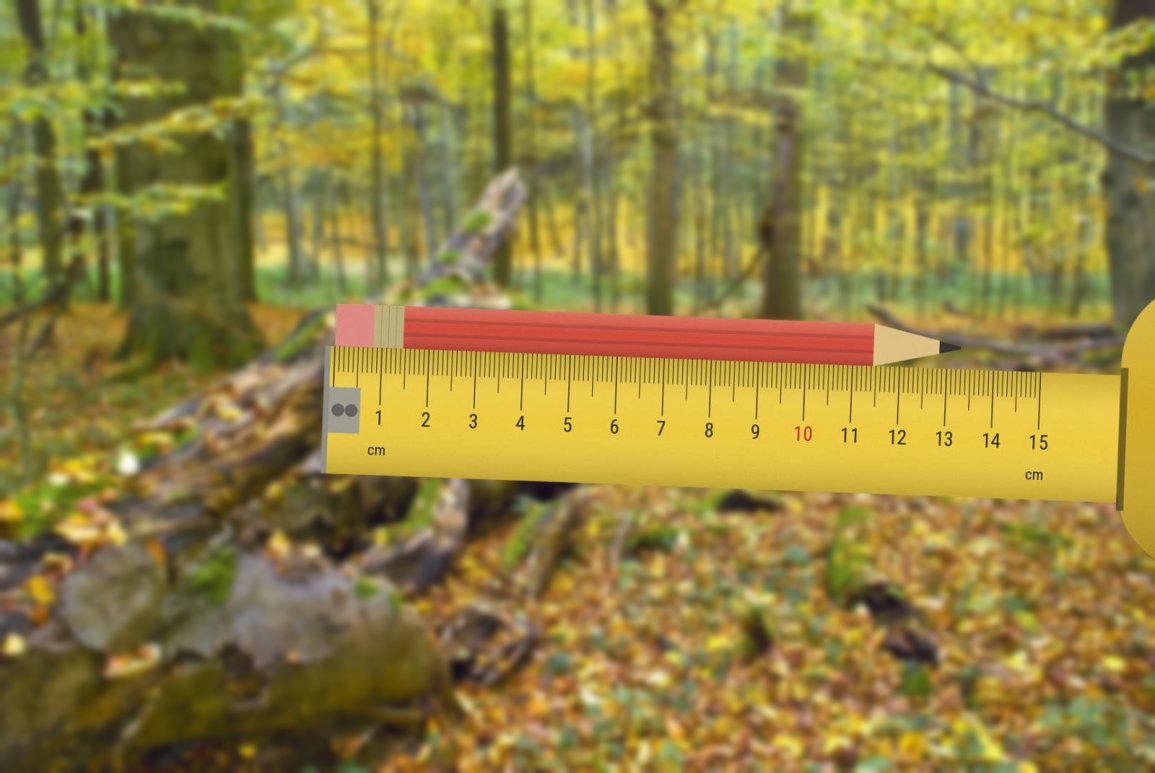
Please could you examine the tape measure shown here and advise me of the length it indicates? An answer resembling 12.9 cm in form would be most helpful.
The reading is 13.3 cm
